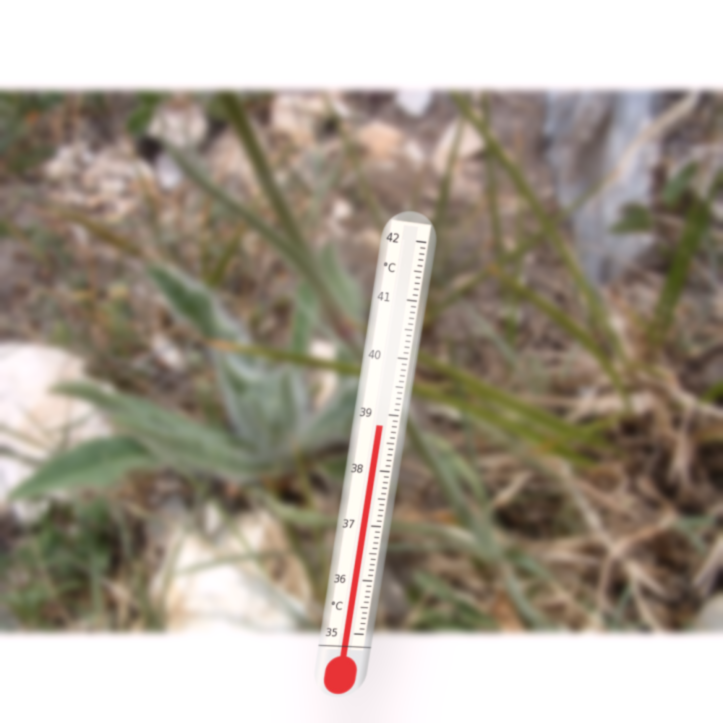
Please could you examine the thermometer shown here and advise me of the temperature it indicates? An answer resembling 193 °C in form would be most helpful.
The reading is 38.8 °C
